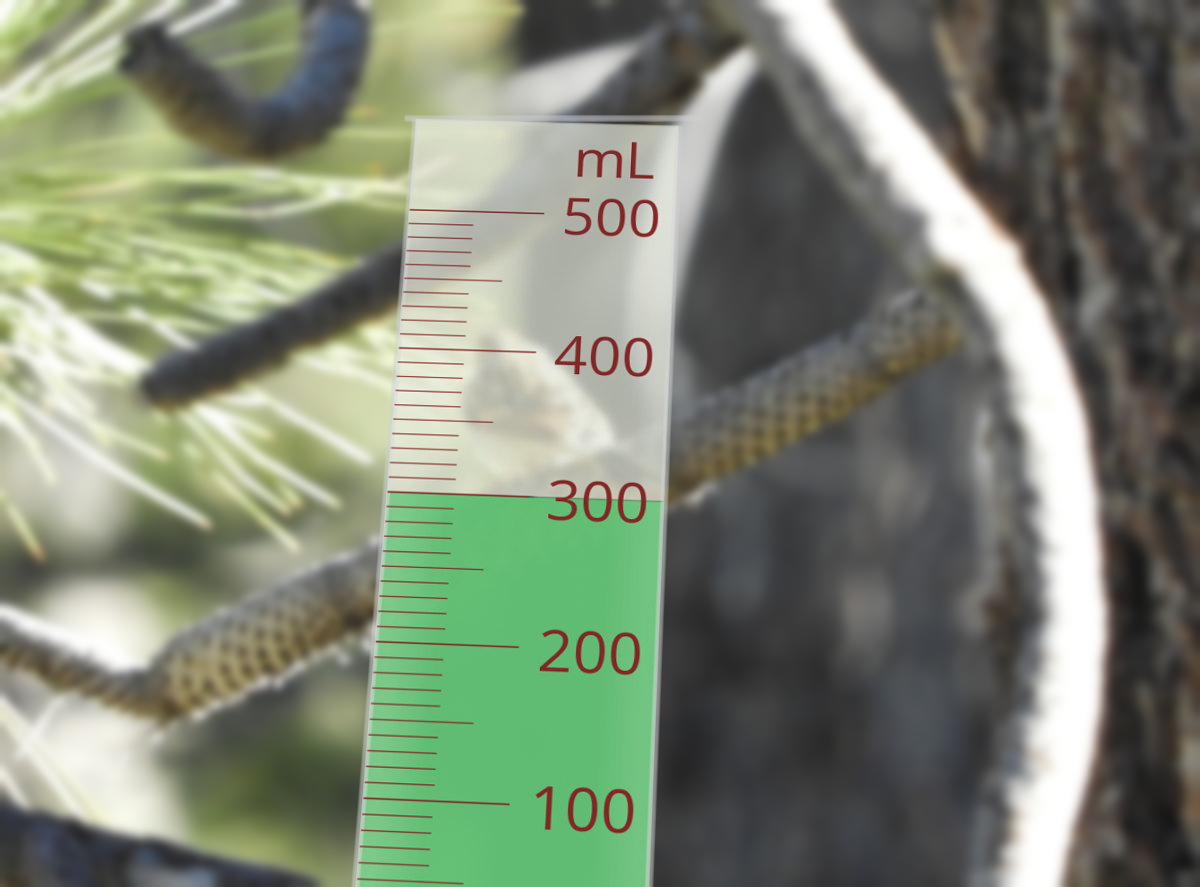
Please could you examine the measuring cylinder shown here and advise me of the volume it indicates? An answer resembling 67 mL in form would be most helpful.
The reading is 300 mL
